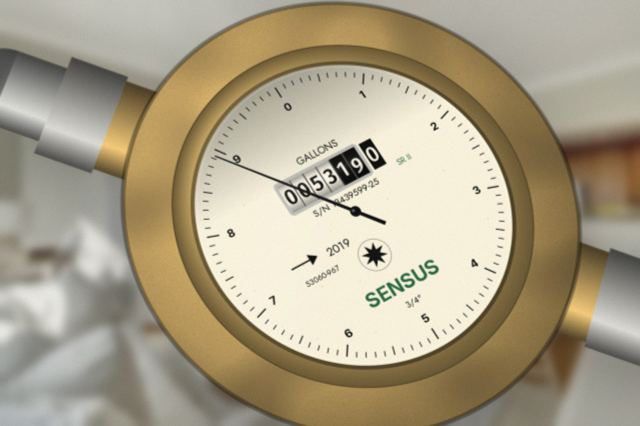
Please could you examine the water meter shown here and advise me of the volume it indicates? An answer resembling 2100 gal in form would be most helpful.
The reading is 53188.9 gal
